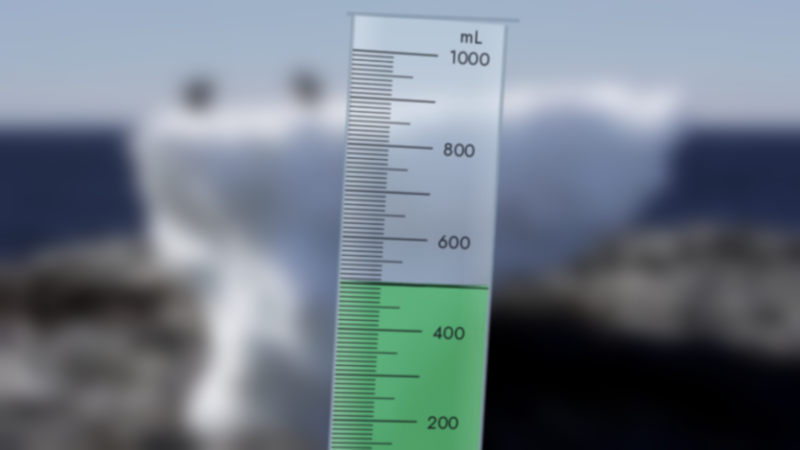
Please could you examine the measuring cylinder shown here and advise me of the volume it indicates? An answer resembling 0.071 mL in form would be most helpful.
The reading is 500 mL
